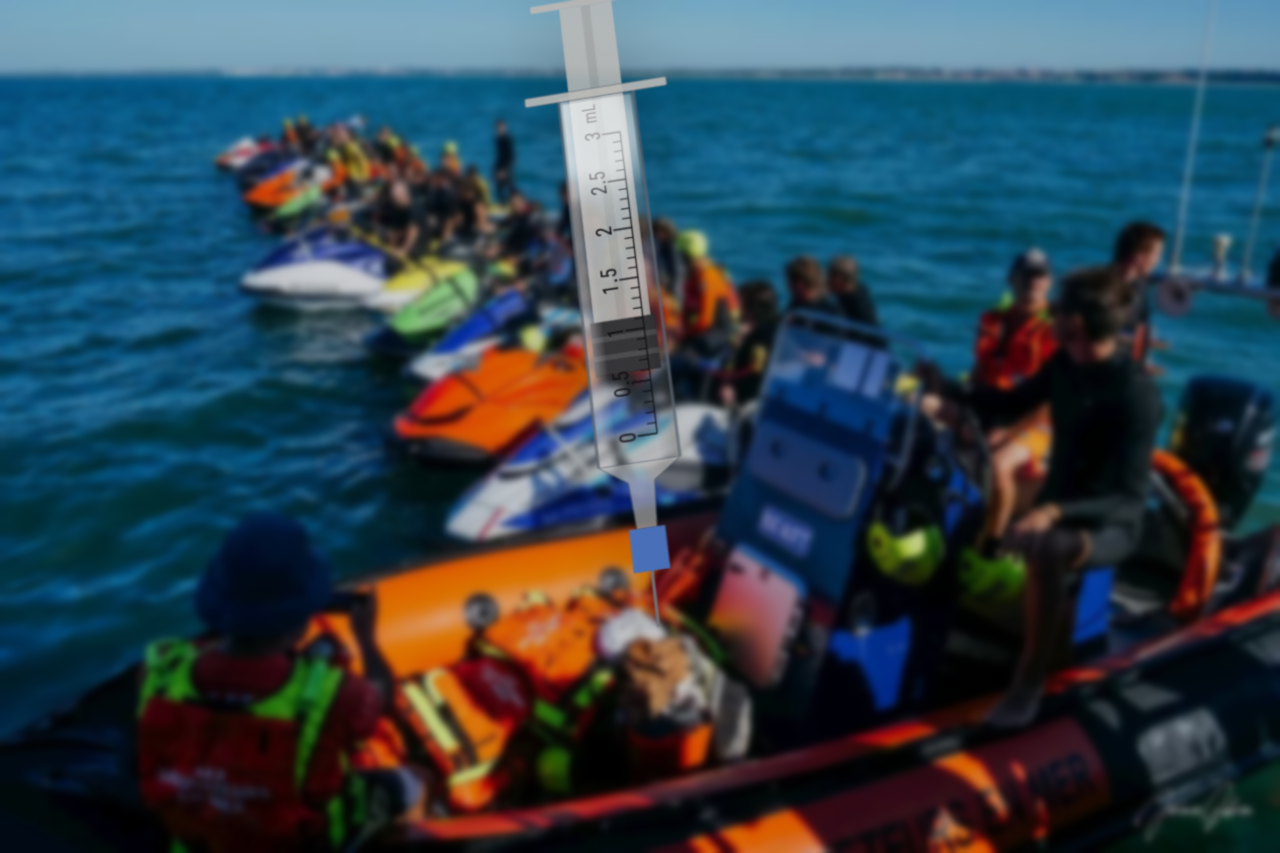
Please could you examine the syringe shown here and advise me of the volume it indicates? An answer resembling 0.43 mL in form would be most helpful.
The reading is 0.6 mL
